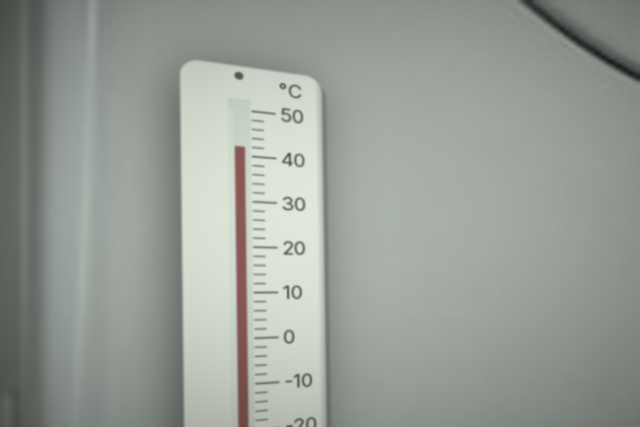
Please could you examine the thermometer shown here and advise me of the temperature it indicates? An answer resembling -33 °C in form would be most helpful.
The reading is 42 °C
